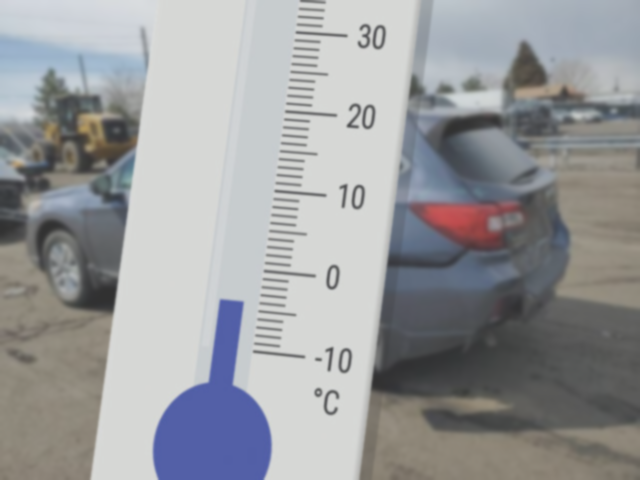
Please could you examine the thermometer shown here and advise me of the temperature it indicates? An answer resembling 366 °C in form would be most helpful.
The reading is -4 °C
